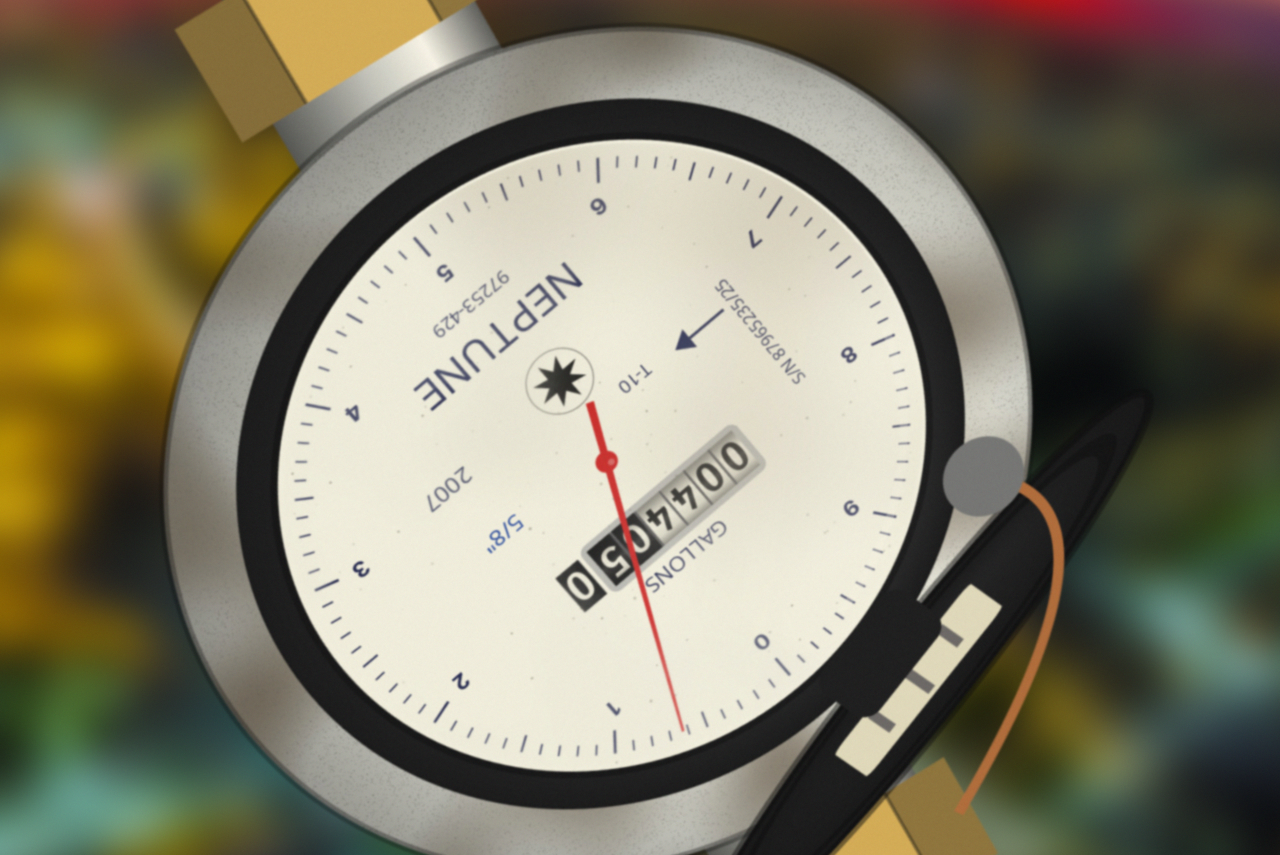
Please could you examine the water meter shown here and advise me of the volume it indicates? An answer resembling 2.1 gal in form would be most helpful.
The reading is 44050.6 gal
